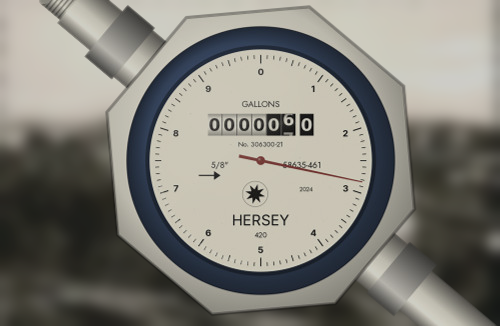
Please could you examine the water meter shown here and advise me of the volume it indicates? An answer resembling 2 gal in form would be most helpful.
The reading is 62.8 gal
